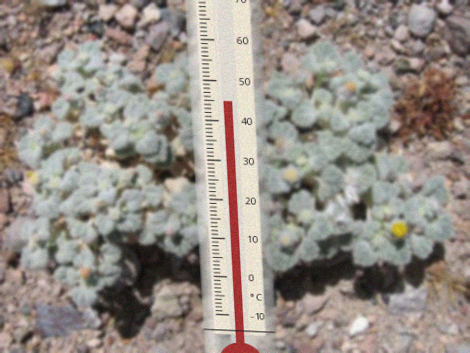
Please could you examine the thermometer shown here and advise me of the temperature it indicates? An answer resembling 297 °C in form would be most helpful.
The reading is 45 °C
